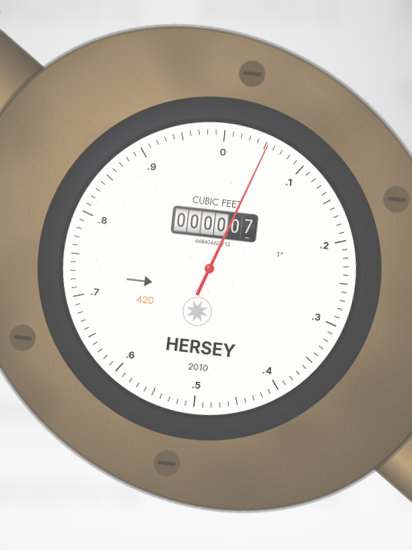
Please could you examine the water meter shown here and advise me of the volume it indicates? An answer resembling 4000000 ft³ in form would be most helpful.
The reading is 7.05 ft³
